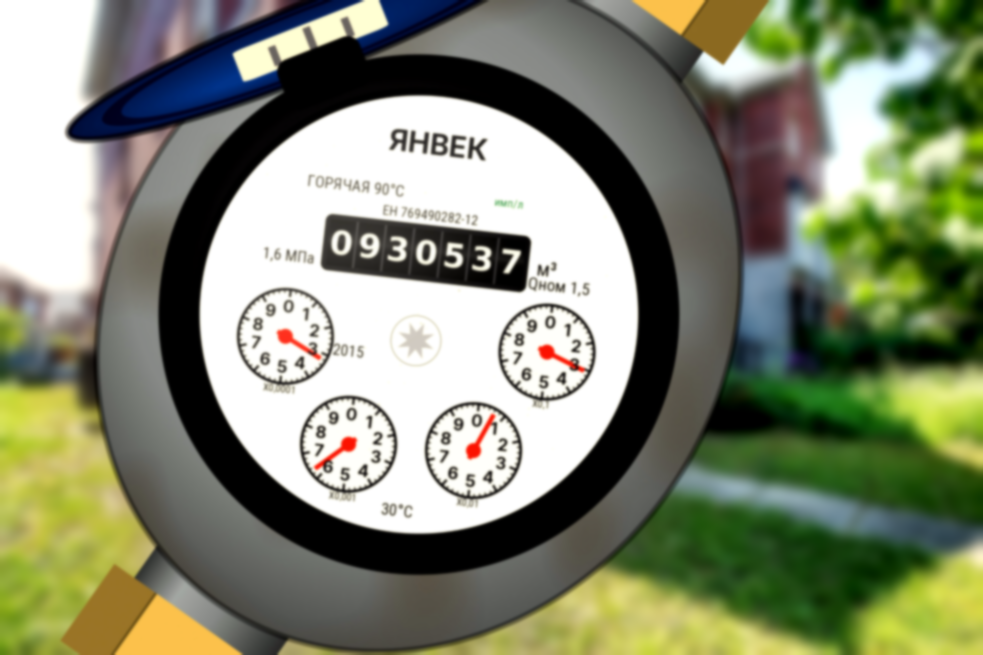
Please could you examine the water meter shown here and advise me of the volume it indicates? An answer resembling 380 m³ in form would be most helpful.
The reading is 930537.3063 m³
